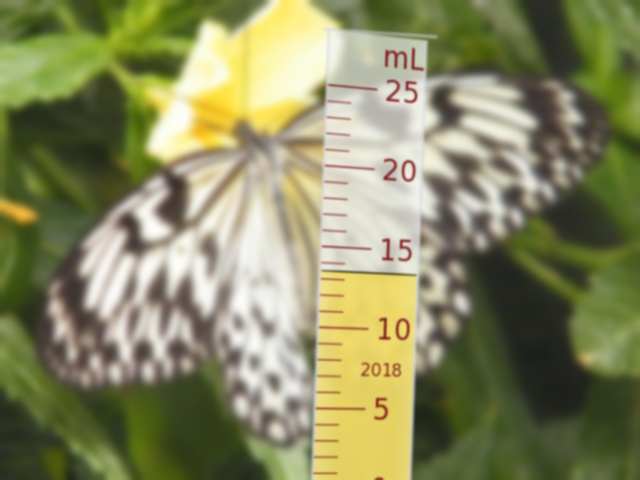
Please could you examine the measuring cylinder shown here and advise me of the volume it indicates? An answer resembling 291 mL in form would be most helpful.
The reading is 13.5 mL
